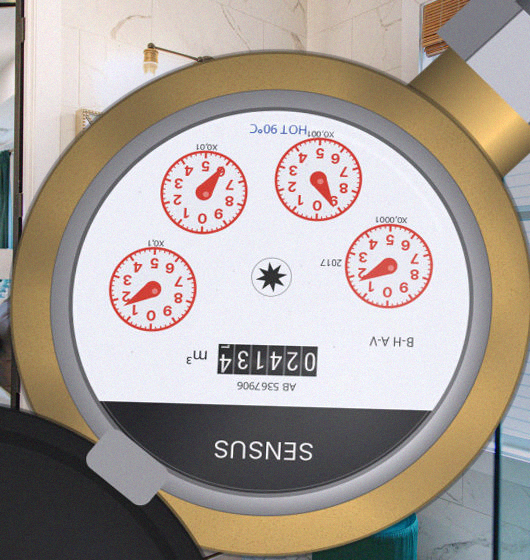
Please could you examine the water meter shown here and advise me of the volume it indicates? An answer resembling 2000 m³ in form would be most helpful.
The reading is 24134.1591 m³
